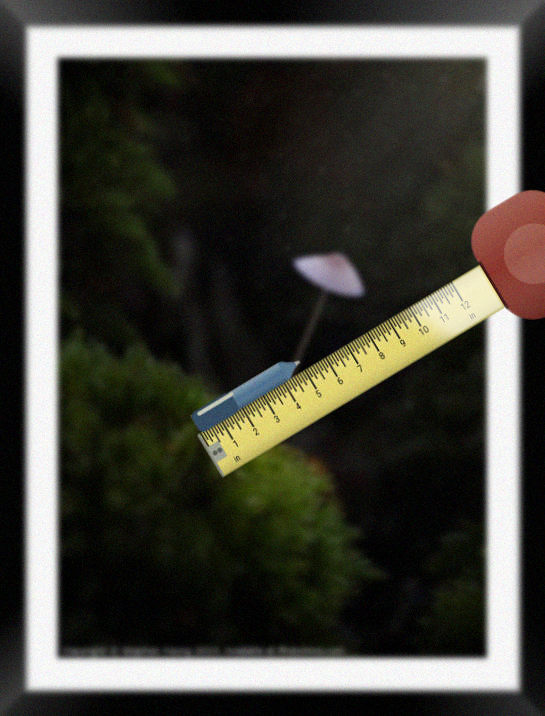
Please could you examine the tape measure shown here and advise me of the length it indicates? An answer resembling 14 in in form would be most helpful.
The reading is 5 in
